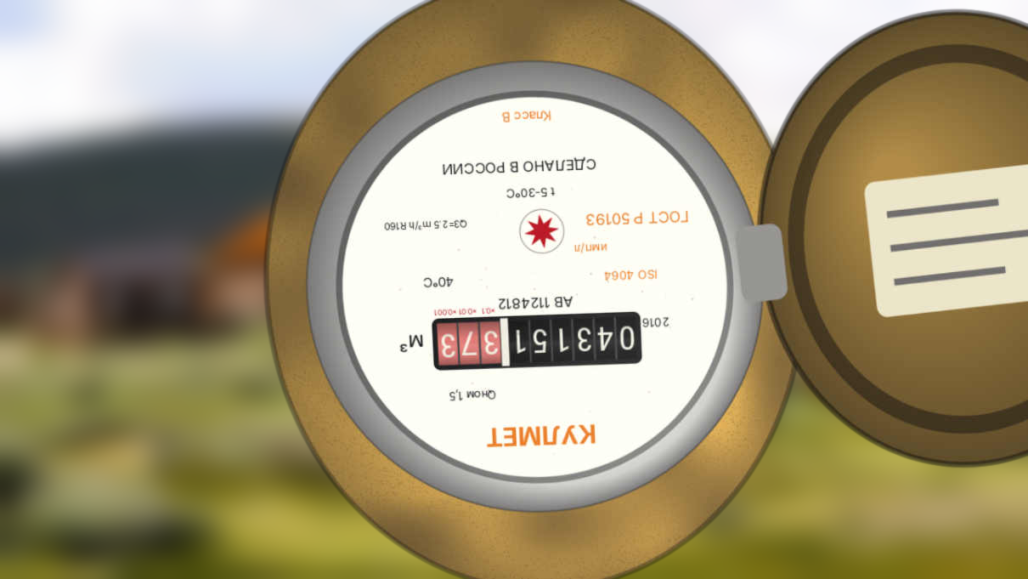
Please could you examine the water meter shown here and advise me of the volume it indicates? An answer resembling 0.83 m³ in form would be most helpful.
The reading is 43151.373 m³
